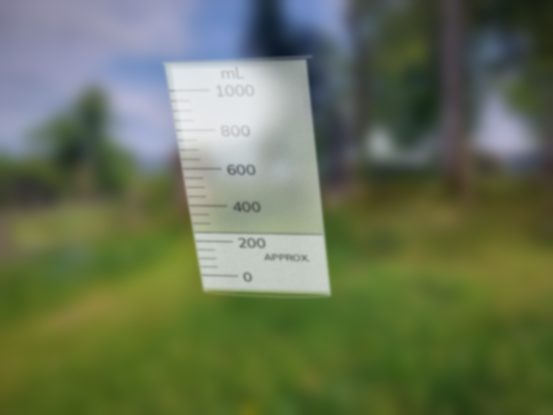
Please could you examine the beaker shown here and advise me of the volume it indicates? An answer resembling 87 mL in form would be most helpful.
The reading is 250 mL
